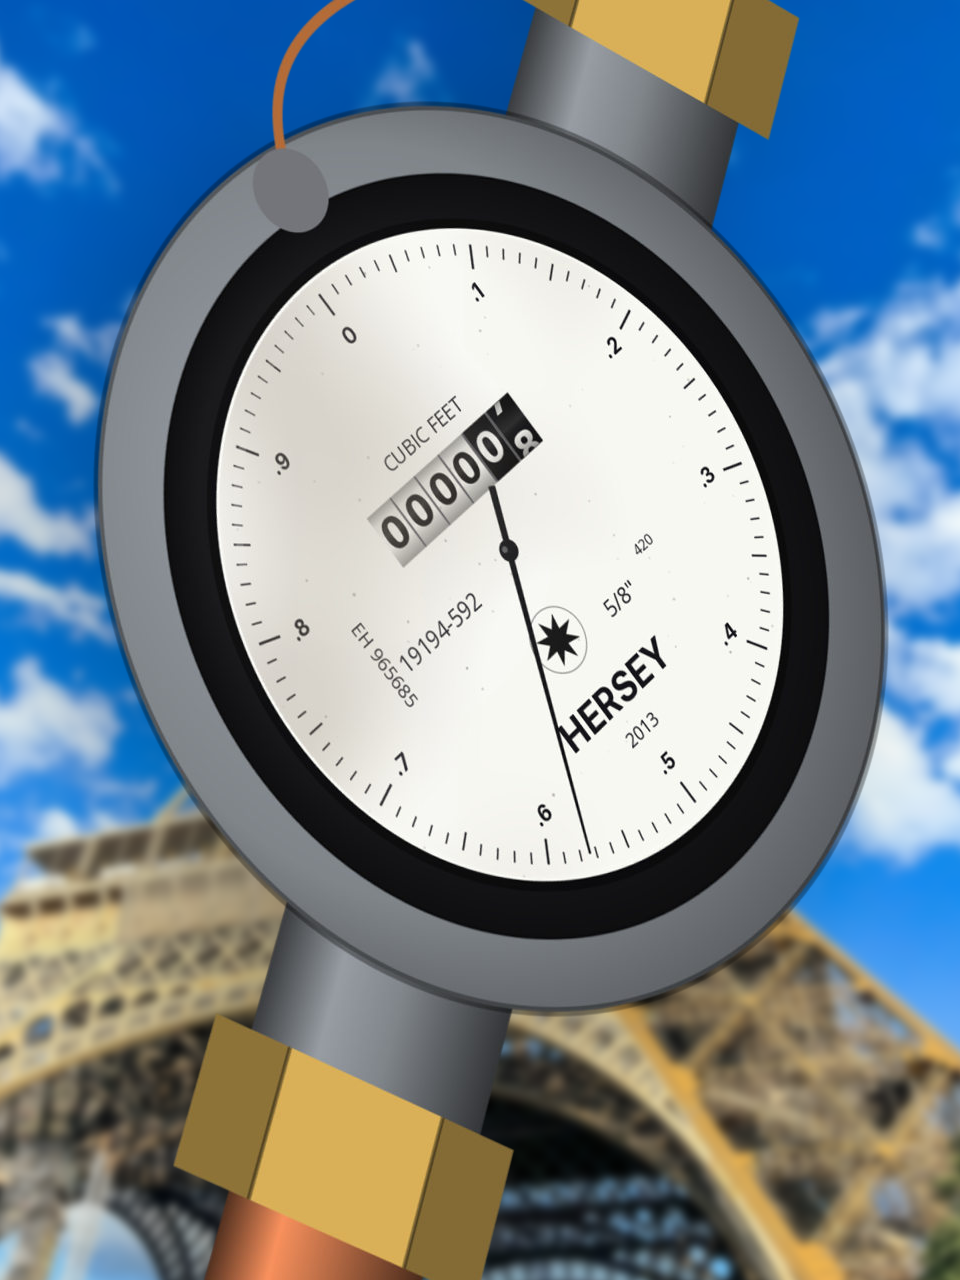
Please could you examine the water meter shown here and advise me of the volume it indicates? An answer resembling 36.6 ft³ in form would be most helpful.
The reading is 7.57 ft³
